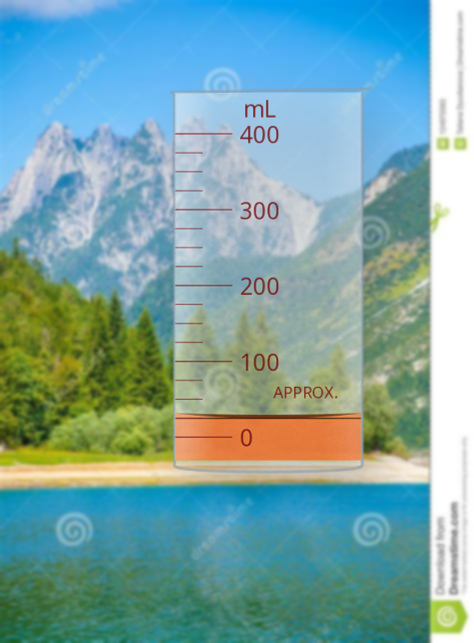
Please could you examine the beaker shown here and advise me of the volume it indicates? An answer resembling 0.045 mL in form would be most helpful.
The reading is 25 mL
